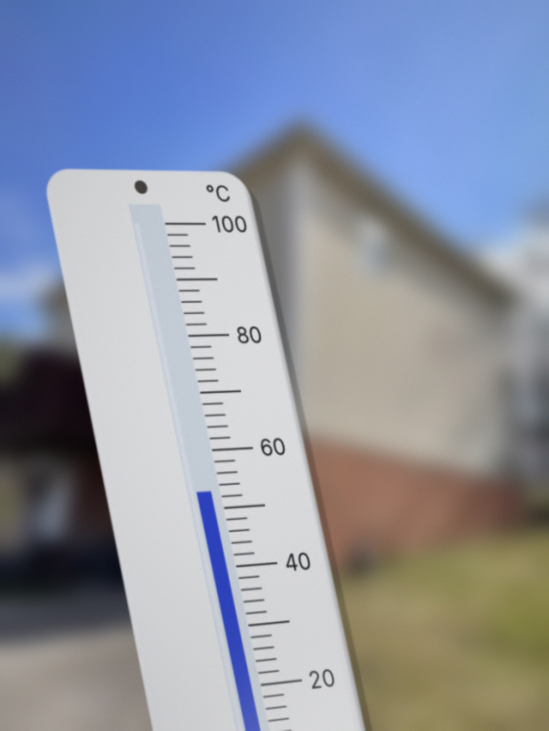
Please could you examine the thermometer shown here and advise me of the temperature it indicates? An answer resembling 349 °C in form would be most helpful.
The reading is 53 °C
